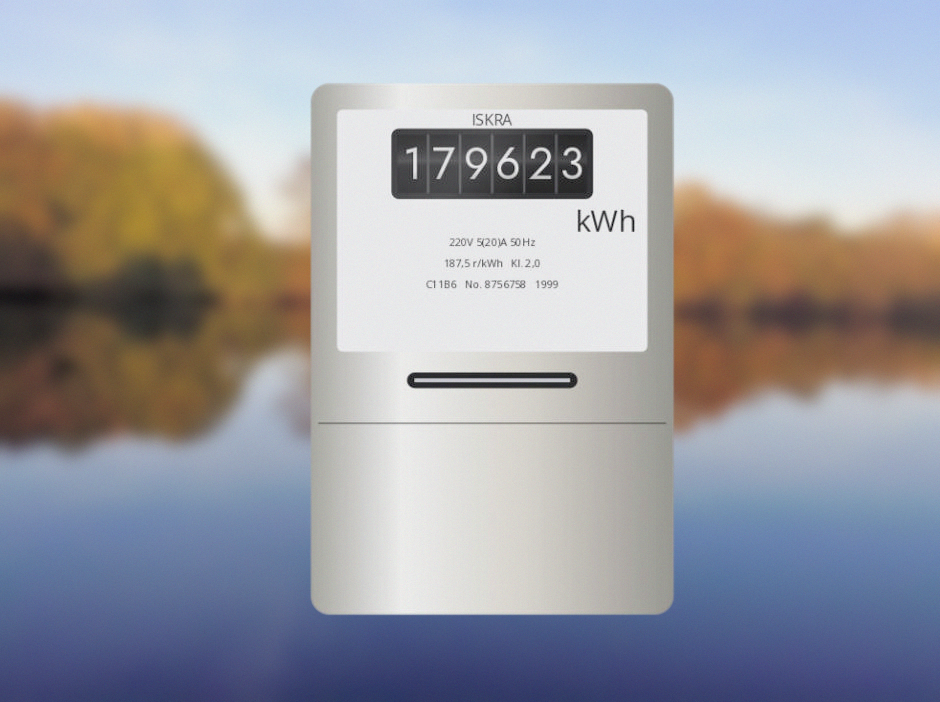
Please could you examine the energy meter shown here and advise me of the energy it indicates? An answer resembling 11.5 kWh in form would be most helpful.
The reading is 179623 kWh
